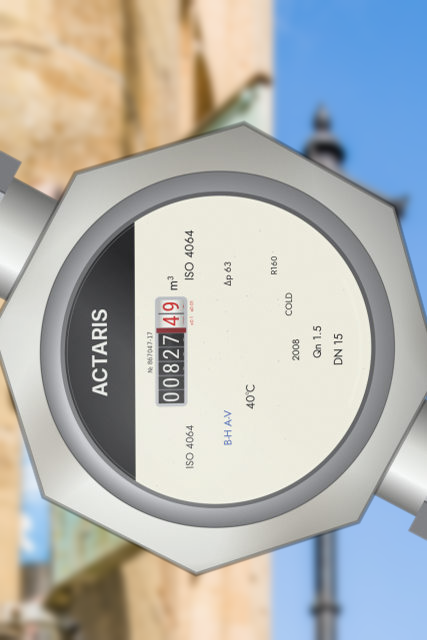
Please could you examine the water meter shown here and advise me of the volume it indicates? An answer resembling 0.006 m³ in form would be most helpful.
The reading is 827.49 m³
